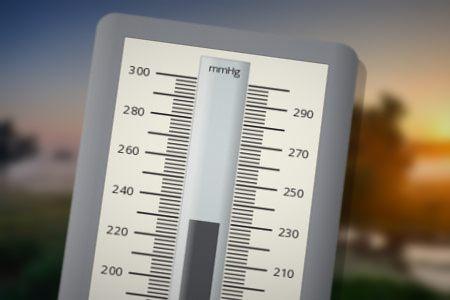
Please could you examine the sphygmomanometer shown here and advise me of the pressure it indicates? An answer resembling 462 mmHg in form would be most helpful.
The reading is 230 mmHg
